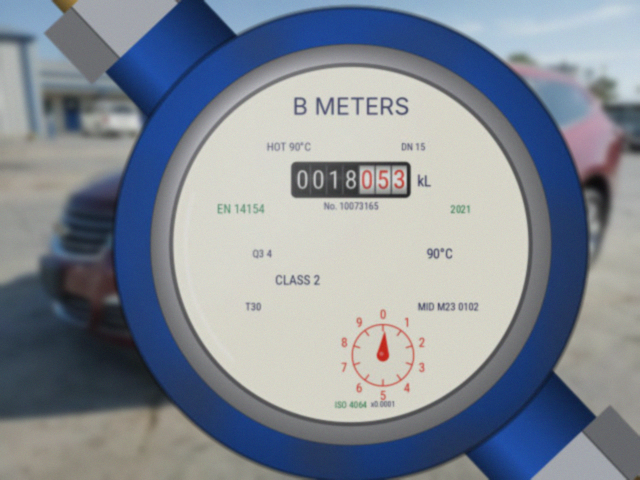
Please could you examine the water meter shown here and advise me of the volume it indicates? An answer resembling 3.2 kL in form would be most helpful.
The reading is 18.0530 kL
